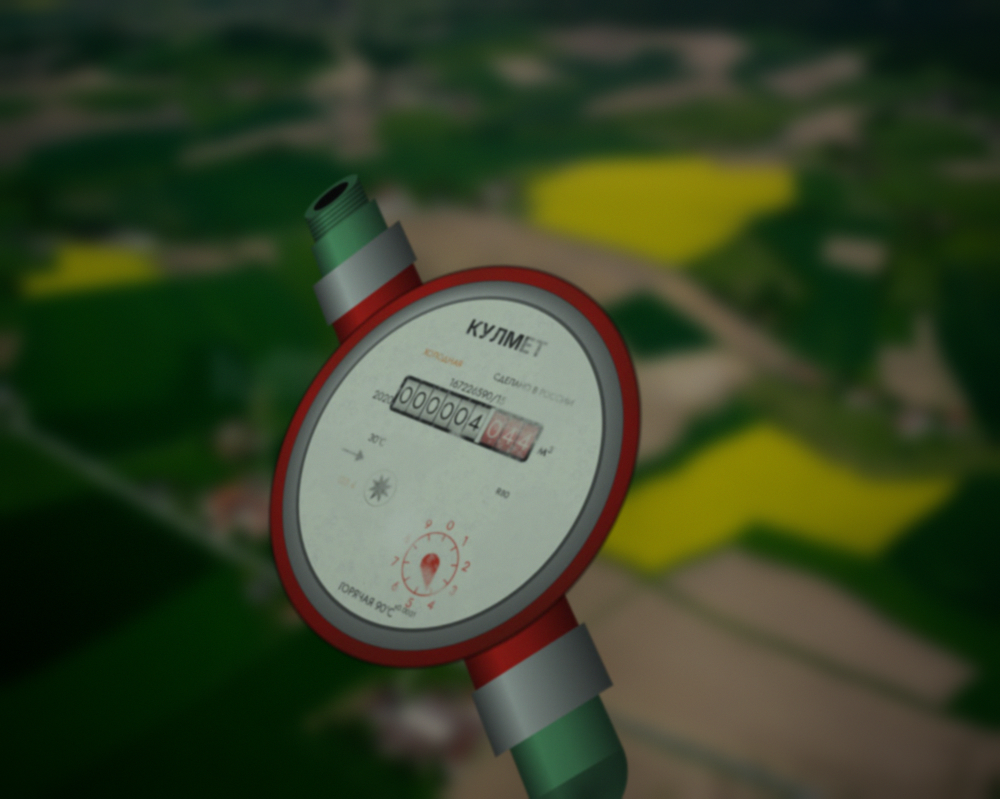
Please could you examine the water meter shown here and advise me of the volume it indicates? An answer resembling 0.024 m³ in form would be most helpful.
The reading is 4.0444 m³
